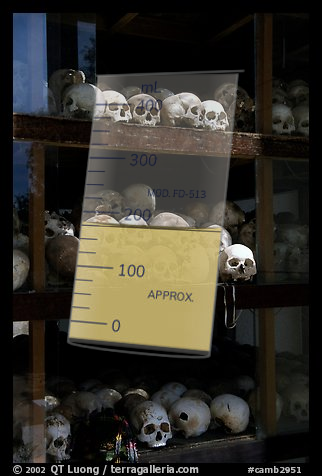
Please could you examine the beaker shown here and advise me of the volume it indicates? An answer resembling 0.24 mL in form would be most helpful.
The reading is 175 mL
